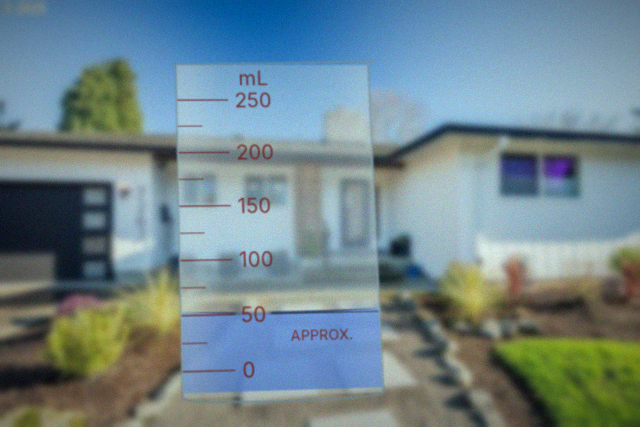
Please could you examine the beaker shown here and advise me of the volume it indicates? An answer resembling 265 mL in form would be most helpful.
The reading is 50 mL
